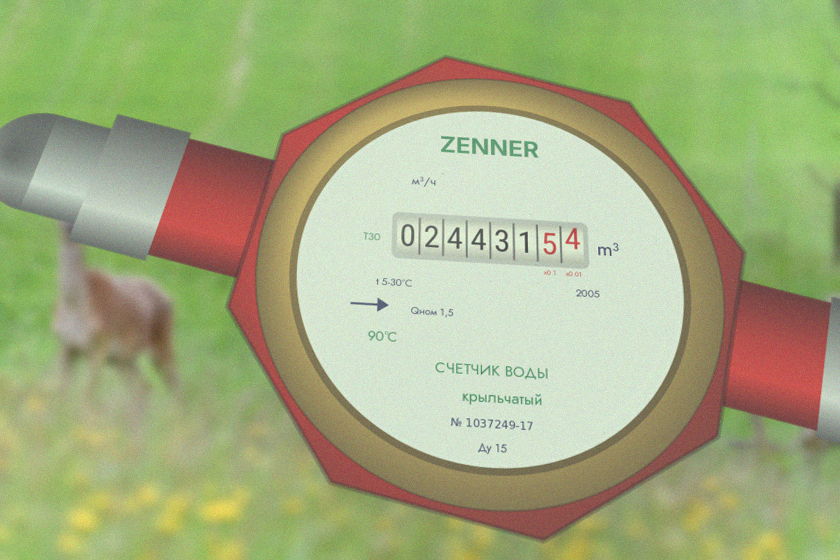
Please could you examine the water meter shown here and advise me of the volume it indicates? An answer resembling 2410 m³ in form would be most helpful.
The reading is 24431.54 m³
